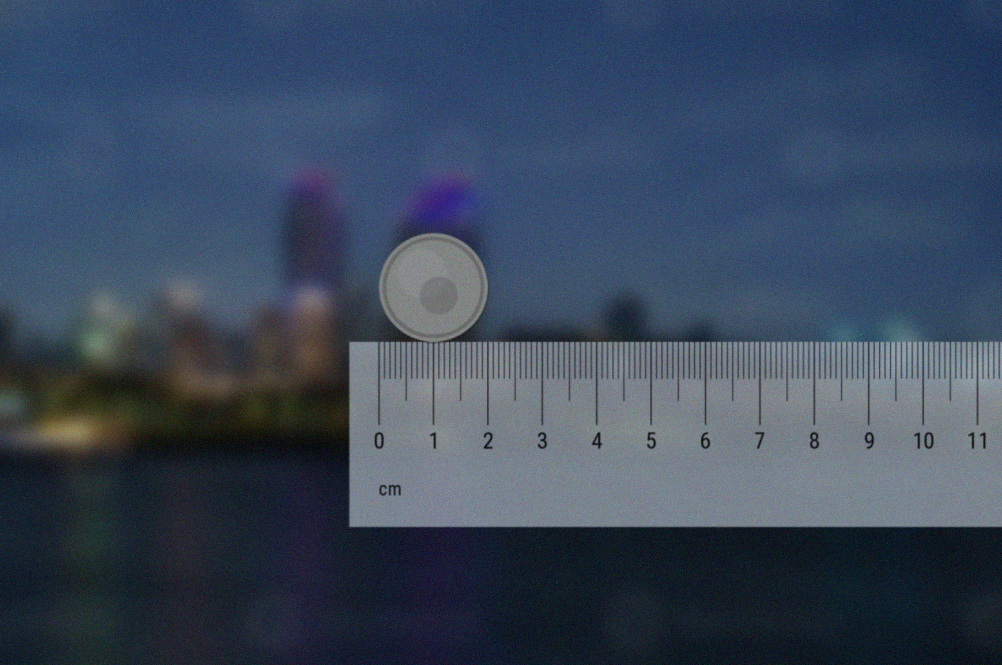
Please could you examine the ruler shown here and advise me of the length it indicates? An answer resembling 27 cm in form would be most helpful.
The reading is 2 cm
